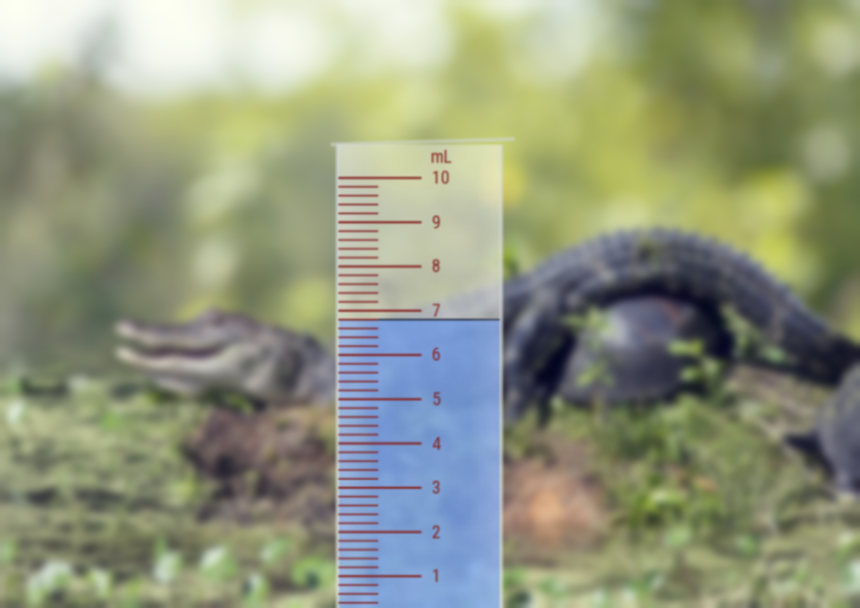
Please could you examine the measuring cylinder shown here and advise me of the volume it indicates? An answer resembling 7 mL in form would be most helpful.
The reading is 6.8 mL
